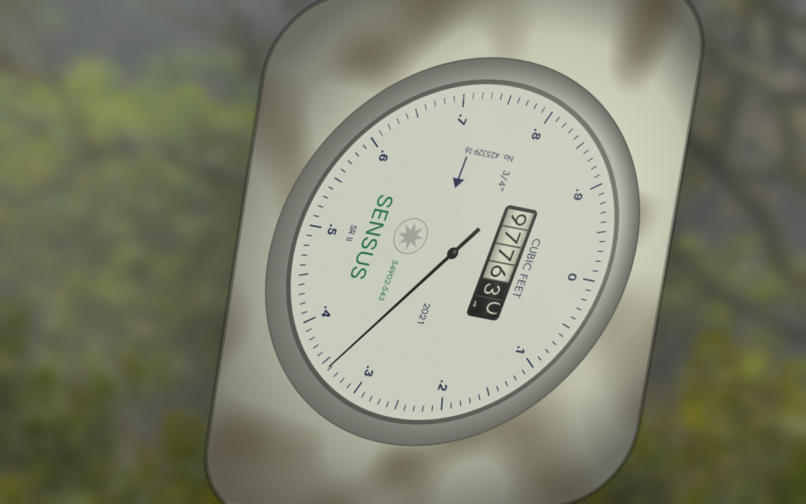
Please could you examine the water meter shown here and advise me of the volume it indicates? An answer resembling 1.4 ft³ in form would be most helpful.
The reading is 977630.34 ft³
